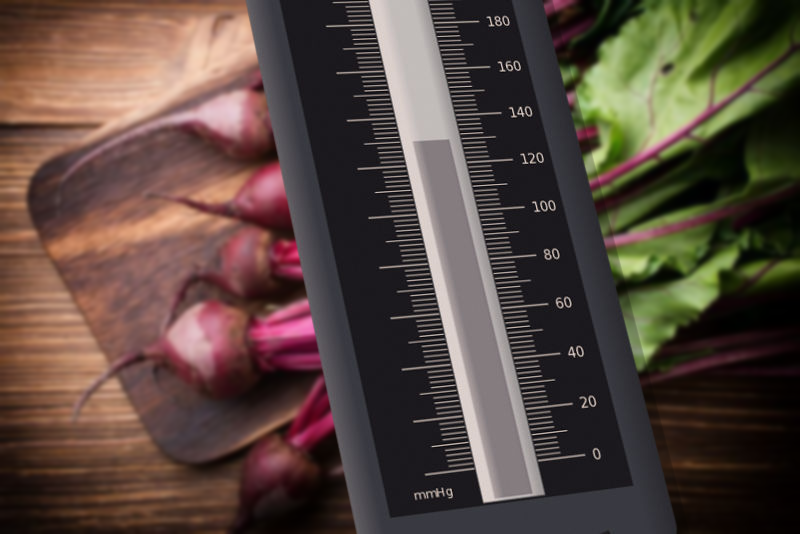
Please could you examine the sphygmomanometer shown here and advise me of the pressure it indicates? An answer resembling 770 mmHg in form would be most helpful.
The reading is 130 mmHg
